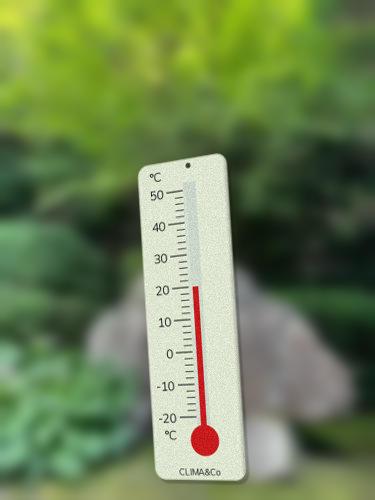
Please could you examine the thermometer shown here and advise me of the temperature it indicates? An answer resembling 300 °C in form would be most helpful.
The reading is 20 °C
